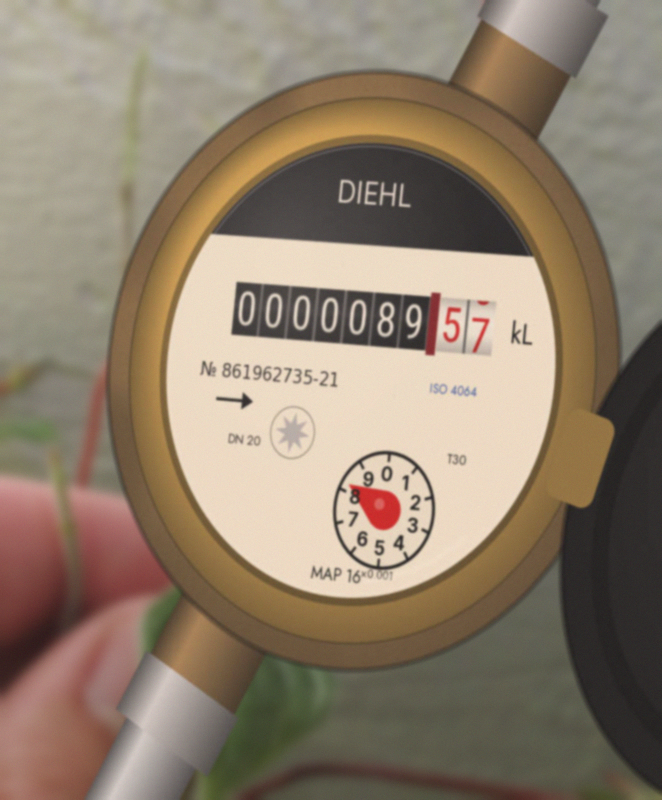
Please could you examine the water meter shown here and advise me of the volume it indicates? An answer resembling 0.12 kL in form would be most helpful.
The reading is 89.568 kL
